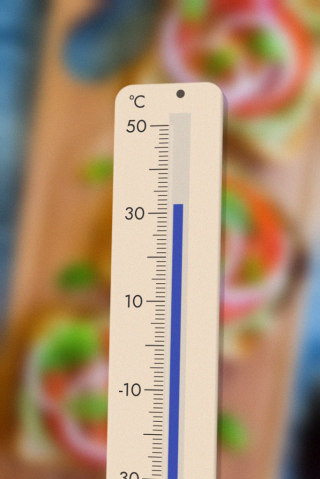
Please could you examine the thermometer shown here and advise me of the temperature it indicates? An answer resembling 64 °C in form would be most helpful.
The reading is 32 °C
